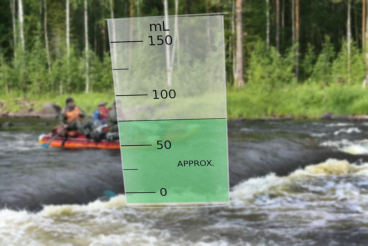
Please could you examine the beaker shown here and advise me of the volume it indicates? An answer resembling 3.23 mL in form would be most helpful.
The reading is 75 mL
